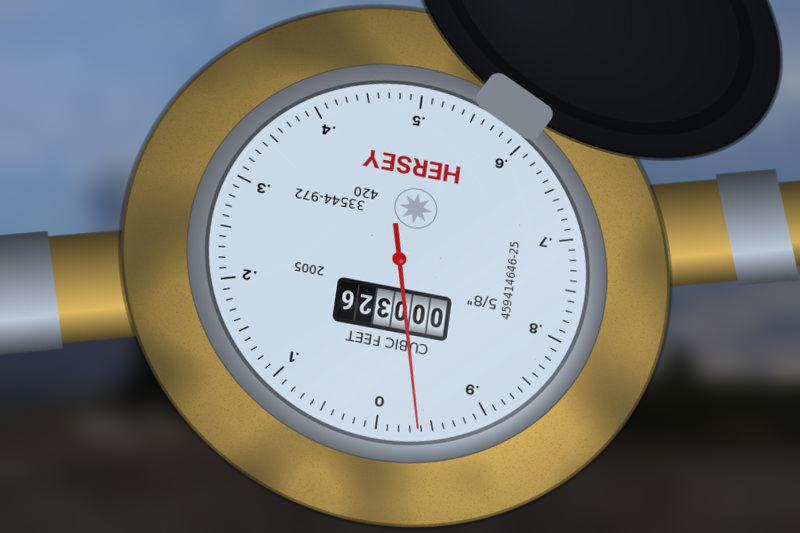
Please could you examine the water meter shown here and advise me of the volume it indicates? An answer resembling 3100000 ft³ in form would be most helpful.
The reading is 325.96 ft³
